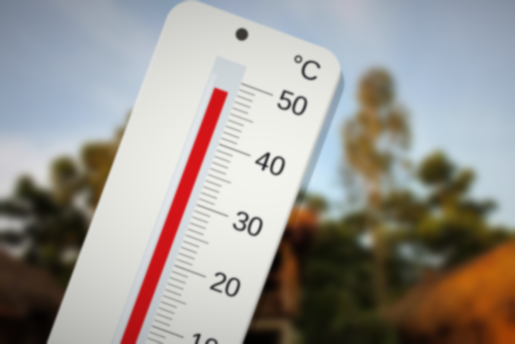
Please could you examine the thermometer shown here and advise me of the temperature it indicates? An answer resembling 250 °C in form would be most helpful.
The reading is 48 °C
